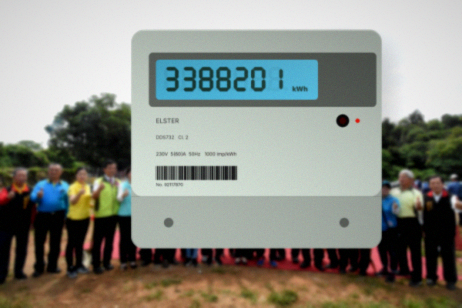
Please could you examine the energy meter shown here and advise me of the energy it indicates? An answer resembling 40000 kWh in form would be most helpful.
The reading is 3388201 kWh
